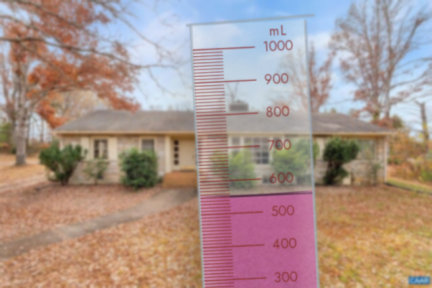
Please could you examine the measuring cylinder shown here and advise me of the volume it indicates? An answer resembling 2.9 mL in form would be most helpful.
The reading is 550 mL
